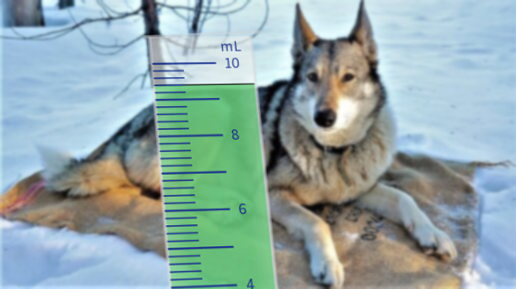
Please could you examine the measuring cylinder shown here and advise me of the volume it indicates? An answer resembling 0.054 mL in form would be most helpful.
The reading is 9.4 mL
